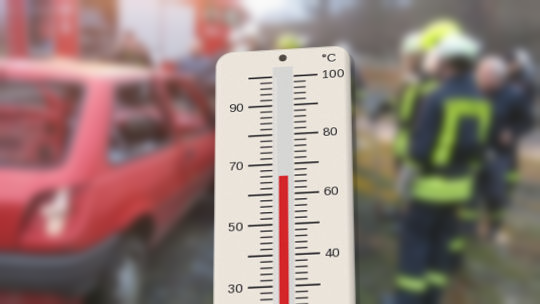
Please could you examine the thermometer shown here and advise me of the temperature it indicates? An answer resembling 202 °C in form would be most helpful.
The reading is 66 °C
